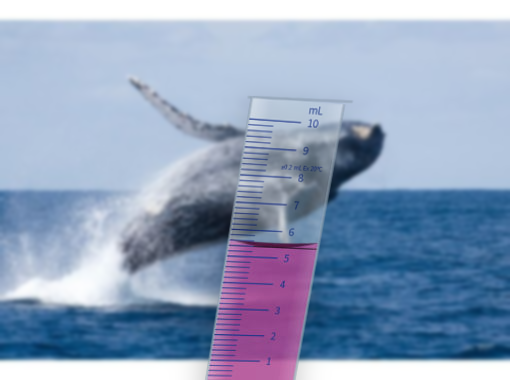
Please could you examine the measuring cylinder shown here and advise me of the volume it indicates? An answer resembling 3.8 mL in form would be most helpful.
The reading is 5.4 mL
